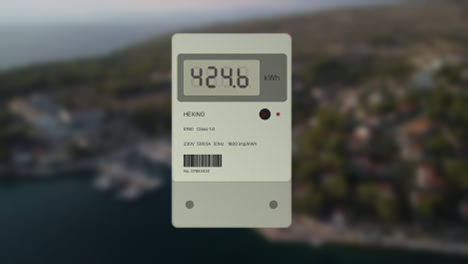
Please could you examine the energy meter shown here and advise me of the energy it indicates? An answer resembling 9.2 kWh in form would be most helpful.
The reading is 424.6 kWh
